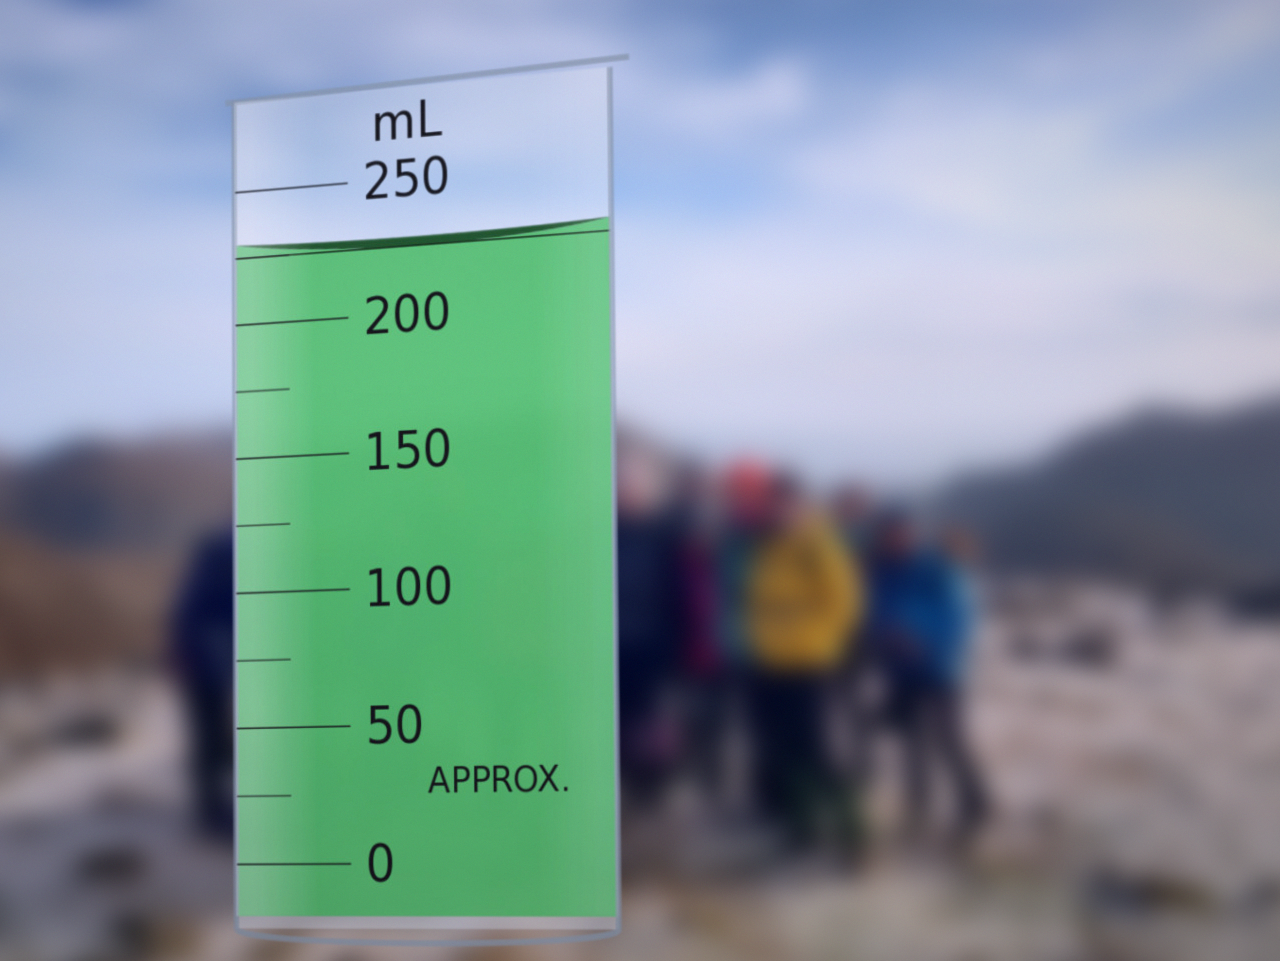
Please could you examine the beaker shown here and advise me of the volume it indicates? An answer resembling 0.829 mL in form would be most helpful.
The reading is 225 mL
